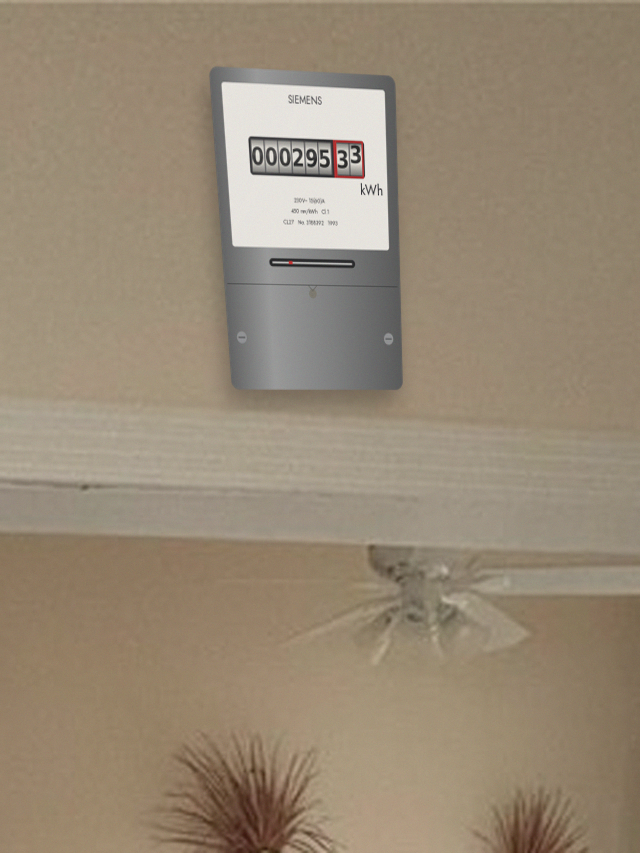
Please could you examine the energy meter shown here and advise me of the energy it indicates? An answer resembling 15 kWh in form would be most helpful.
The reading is 295.33 kWh
